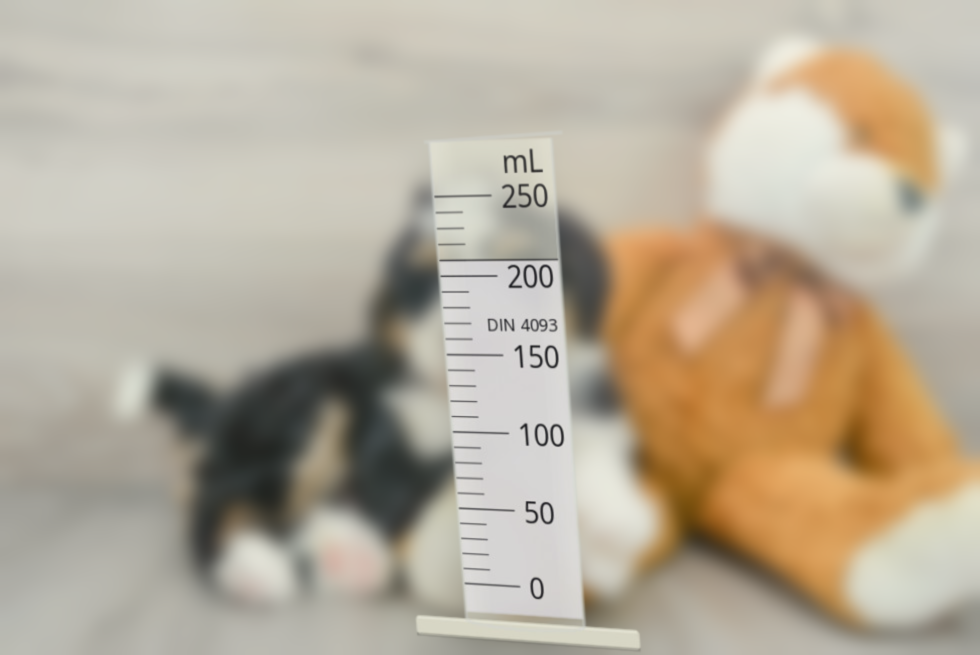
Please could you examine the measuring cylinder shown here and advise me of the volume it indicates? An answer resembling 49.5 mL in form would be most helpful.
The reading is 210 mL
